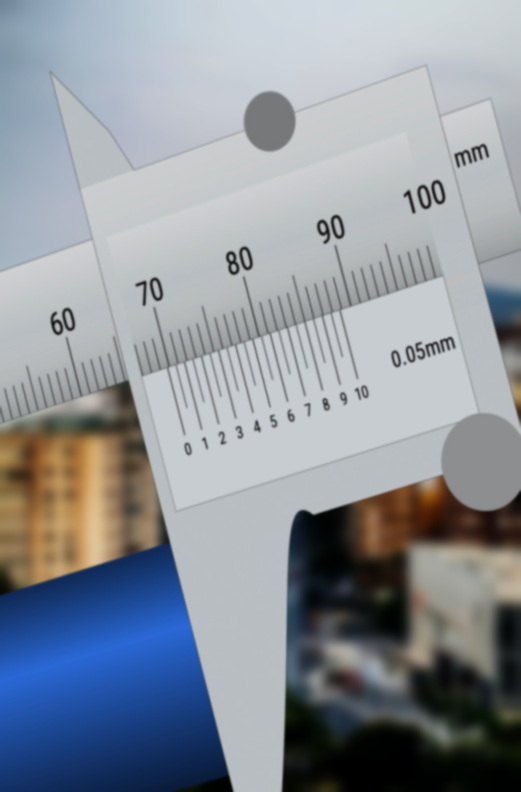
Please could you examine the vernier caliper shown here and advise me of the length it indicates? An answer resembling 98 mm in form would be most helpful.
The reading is 69.8 mm
